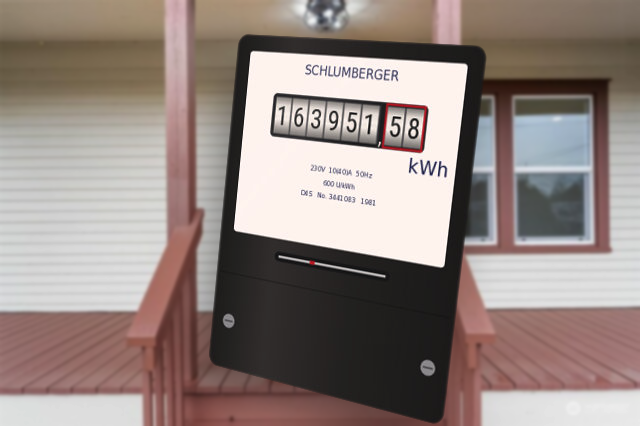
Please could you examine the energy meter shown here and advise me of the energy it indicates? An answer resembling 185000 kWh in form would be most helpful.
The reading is 163951.58 kWh
